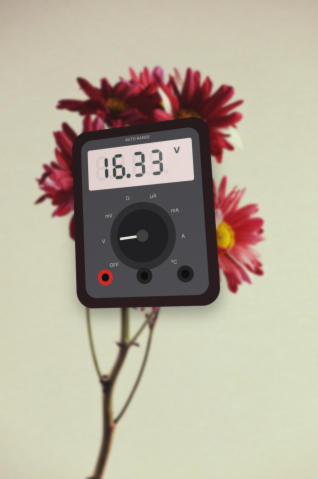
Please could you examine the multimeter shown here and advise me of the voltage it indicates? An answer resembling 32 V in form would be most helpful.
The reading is 16.33 V
